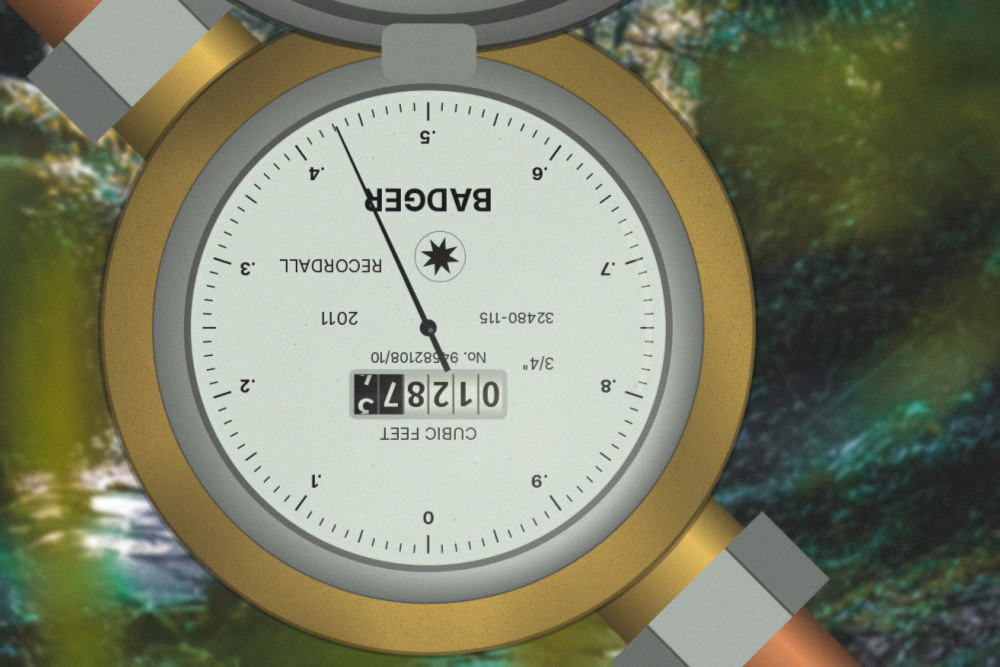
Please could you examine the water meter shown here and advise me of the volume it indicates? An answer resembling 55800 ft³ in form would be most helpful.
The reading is 12873.43 ft³
